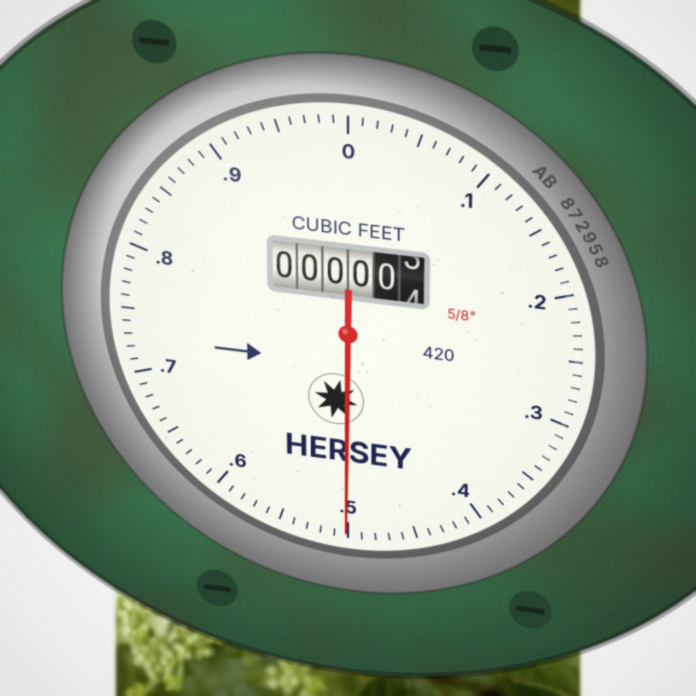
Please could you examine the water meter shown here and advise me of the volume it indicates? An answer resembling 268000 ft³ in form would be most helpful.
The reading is 3.50 ft³
